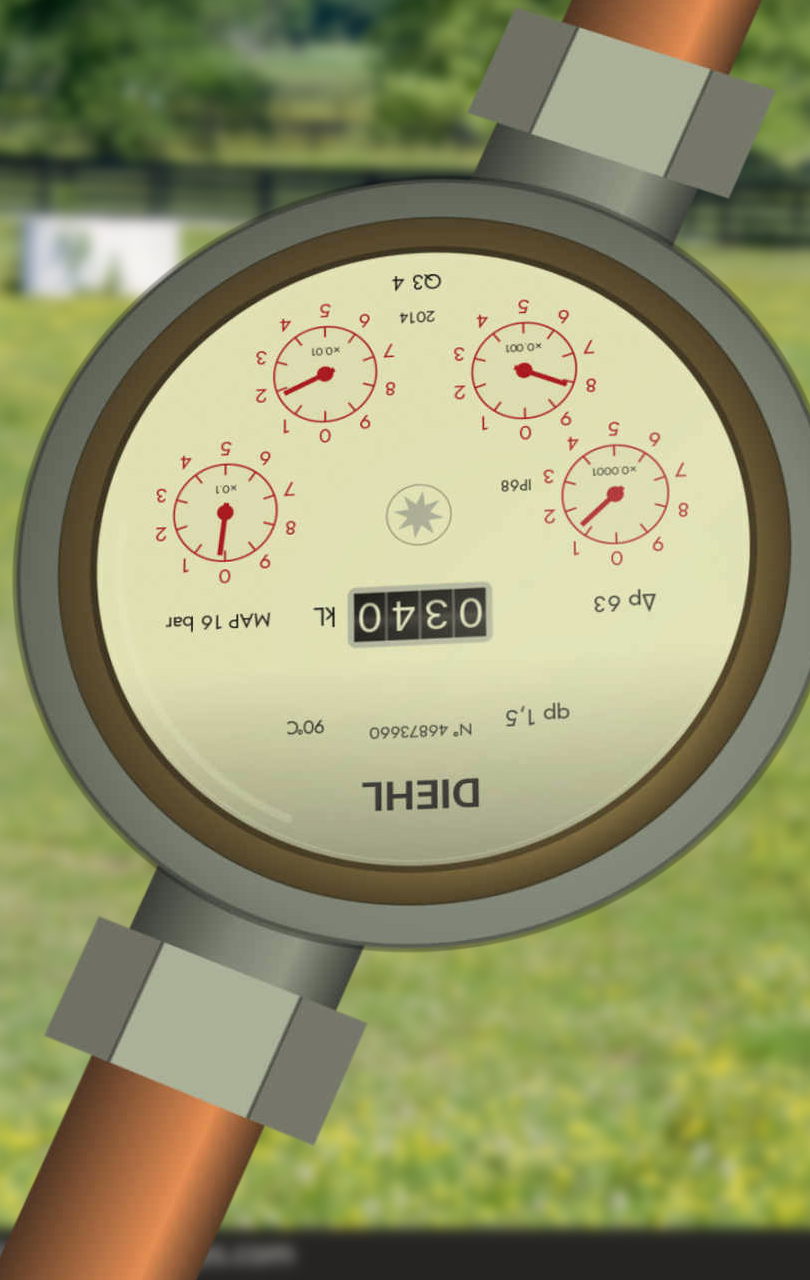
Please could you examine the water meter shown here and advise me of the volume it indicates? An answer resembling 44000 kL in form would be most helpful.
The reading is 340.0181 kL
